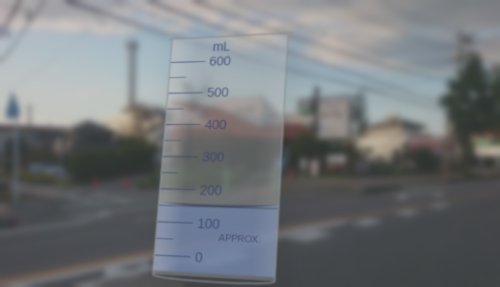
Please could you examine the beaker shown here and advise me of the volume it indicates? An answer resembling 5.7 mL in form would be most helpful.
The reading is 150 mL
